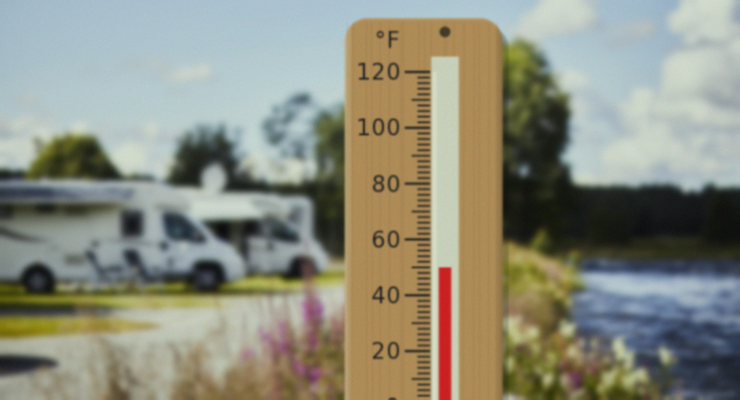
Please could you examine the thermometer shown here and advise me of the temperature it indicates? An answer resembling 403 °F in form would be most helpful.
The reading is 50 °F
